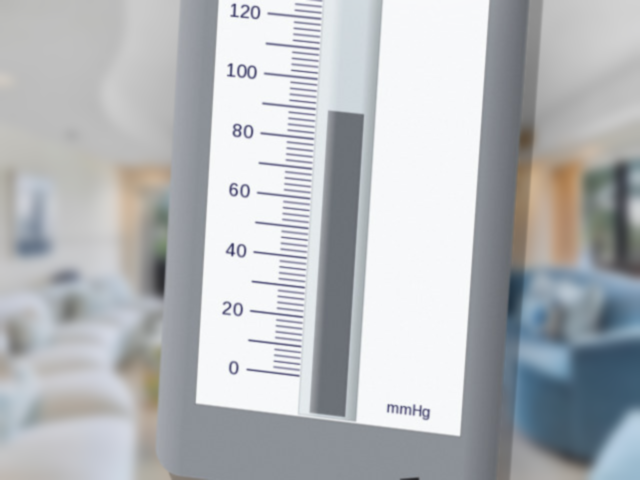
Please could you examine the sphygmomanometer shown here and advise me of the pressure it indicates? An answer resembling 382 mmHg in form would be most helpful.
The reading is 90 mmHg
